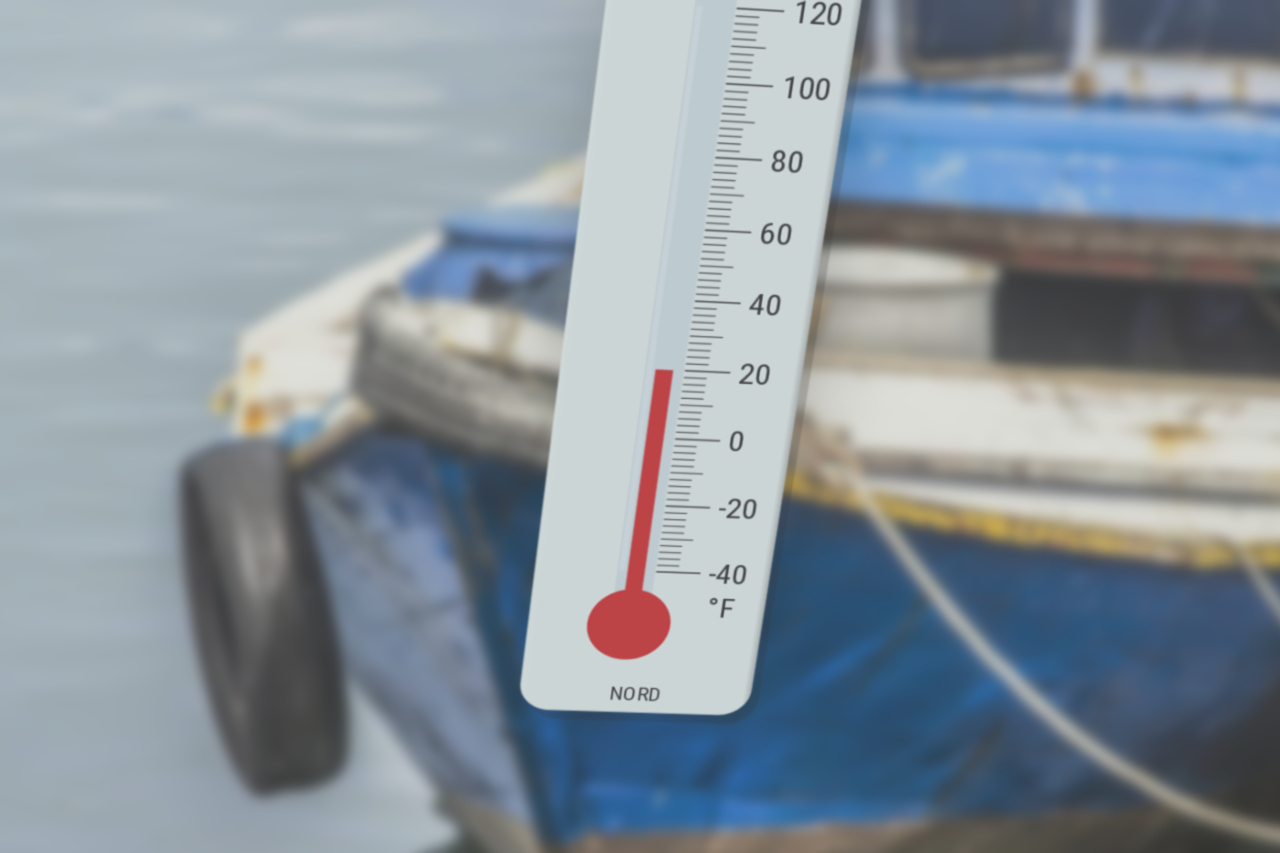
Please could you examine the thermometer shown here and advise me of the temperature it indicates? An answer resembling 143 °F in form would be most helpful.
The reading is 20 °F
